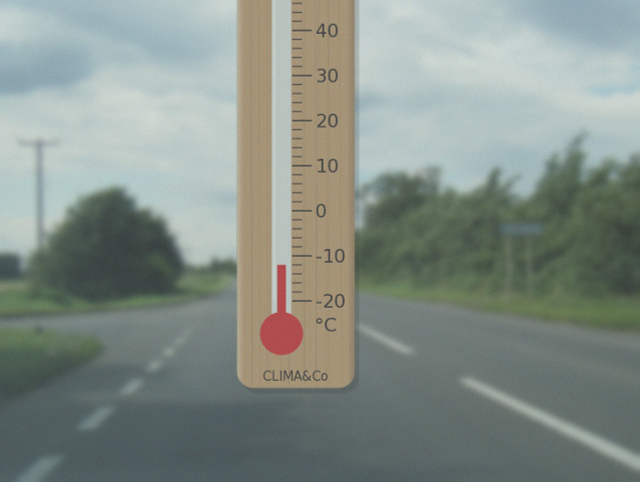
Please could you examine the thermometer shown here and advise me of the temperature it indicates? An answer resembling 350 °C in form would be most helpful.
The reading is -12 °C
